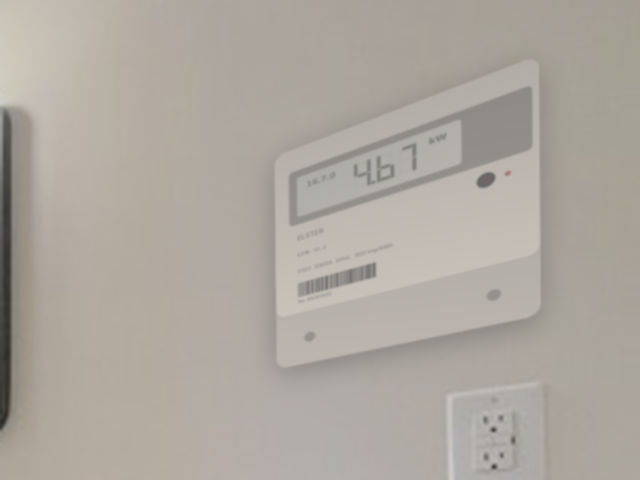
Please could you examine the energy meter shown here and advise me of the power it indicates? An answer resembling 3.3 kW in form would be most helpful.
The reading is 4.67 kW
